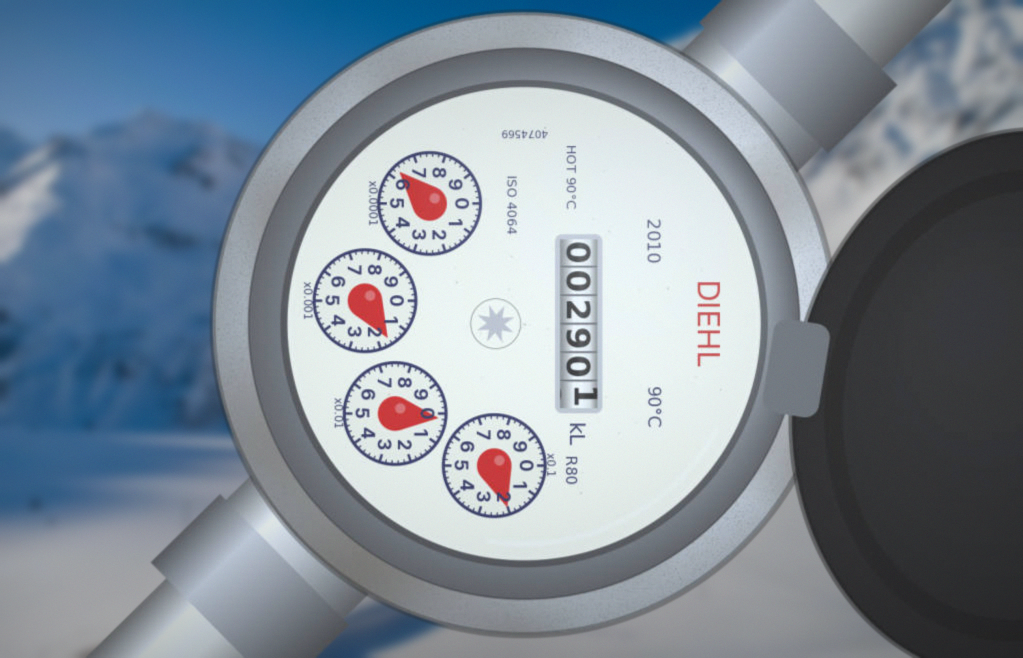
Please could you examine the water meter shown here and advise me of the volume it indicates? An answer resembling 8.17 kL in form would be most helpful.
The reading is 2901.2016 kL
